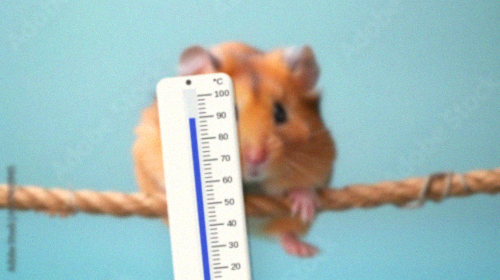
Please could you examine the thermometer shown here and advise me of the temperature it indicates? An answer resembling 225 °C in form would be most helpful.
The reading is 90 °C
